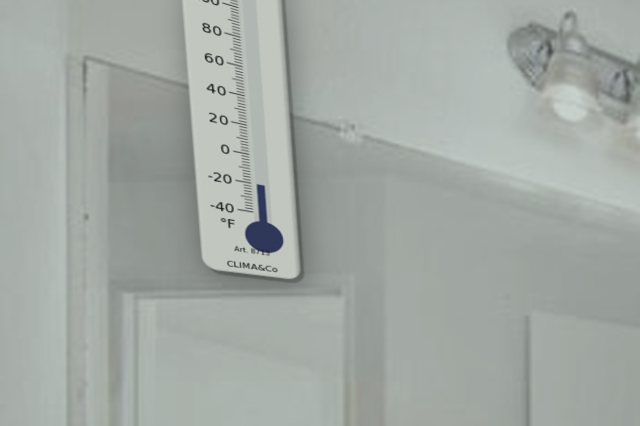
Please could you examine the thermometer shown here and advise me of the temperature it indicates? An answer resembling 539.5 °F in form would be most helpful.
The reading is -20 °F
